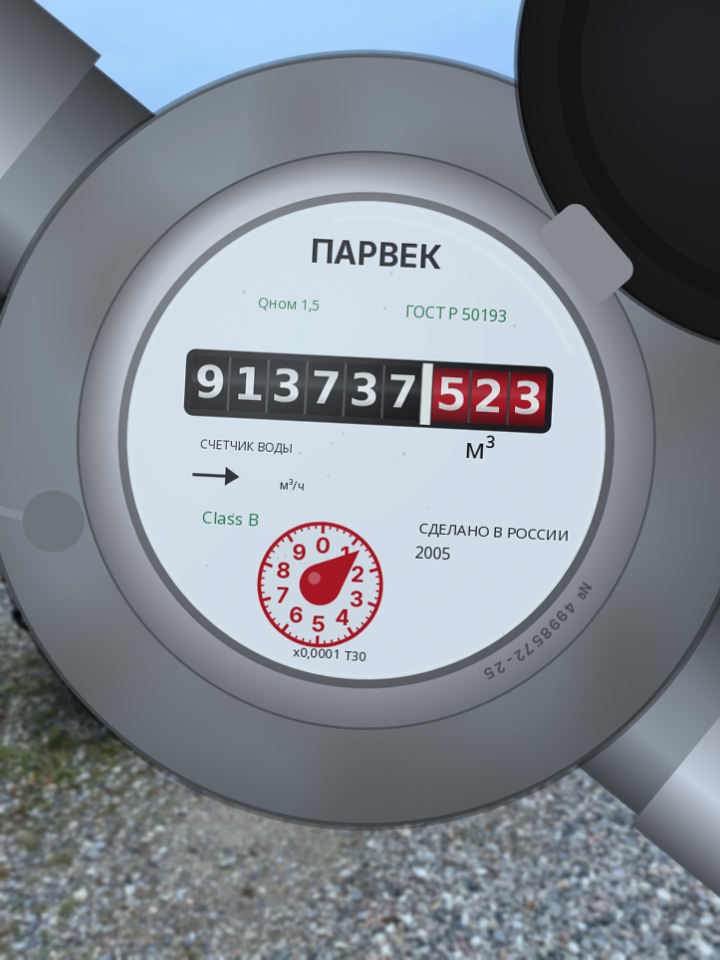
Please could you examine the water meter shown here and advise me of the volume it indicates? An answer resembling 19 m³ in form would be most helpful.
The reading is 913737.5231 m³
